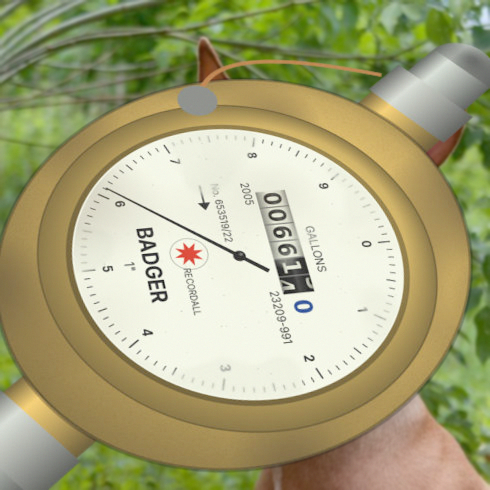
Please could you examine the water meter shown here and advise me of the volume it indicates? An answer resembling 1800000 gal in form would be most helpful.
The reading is 66136.1 gal
